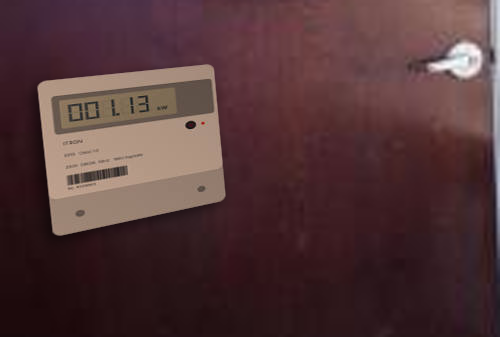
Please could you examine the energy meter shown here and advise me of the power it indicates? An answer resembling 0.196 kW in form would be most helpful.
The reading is 1.13 kW
